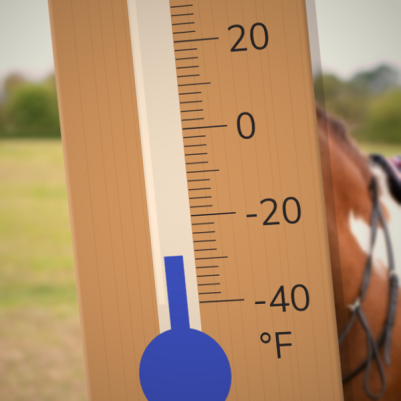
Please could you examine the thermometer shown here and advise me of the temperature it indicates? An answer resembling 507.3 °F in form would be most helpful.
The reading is -29 °F
